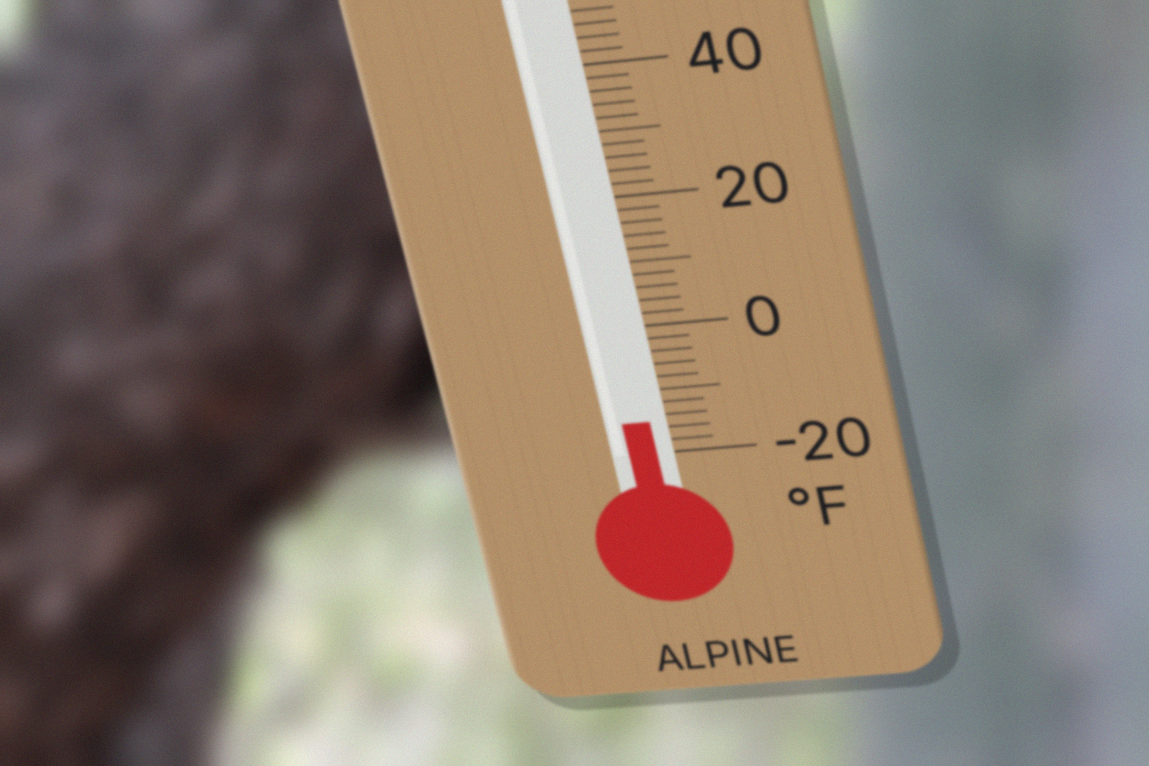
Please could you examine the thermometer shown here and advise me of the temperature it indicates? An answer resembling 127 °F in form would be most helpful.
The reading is -15 °F
